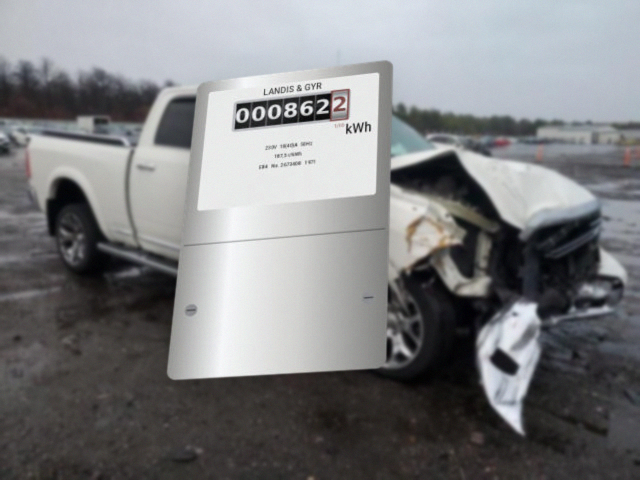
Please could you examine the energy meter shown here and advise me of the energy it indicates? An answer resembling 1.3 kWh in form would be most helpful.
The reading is 862.2 kWh
